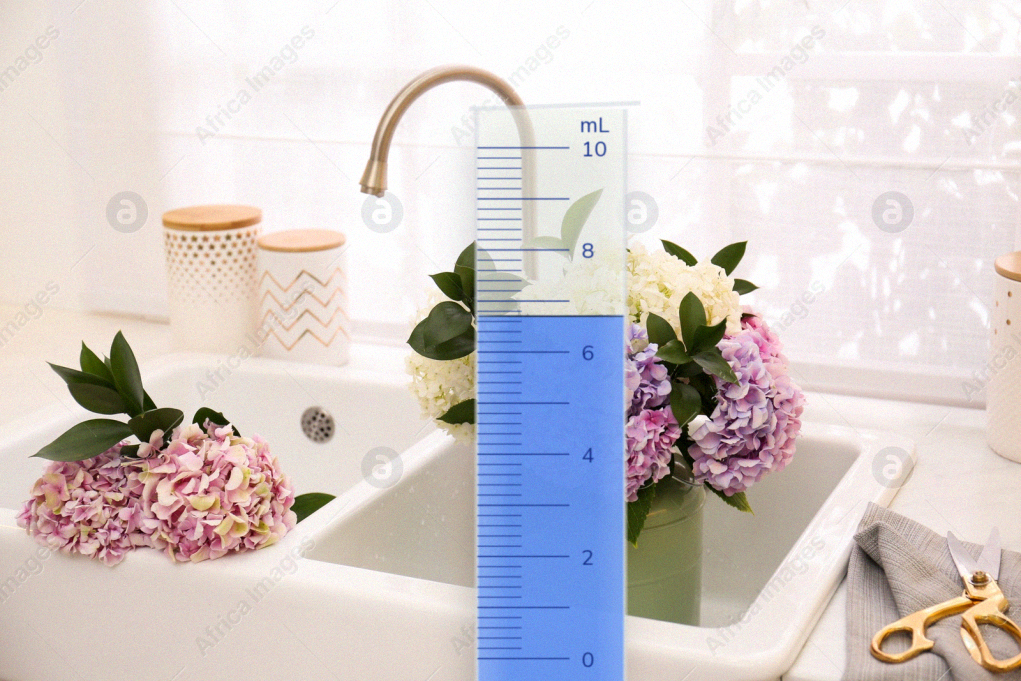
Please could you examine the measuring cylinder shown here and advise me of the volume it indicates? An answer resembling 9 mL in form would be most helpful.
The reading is 6.7 mL
